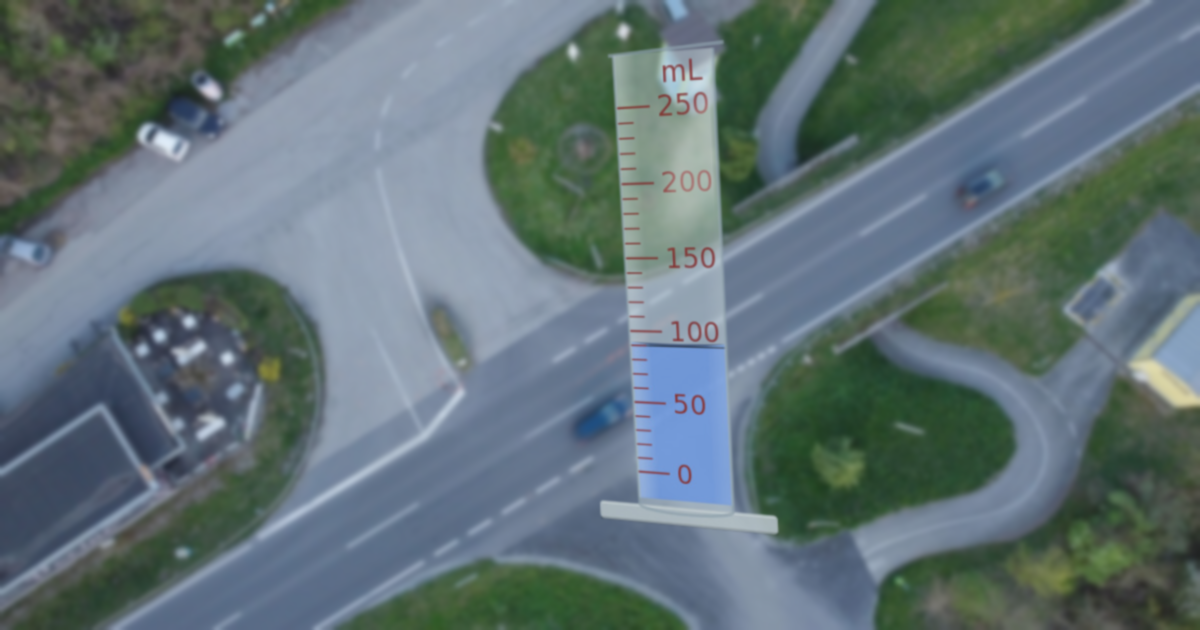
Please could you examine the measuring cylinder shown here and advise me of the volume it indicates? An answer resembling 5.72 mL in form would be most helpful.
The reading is 90 mL
